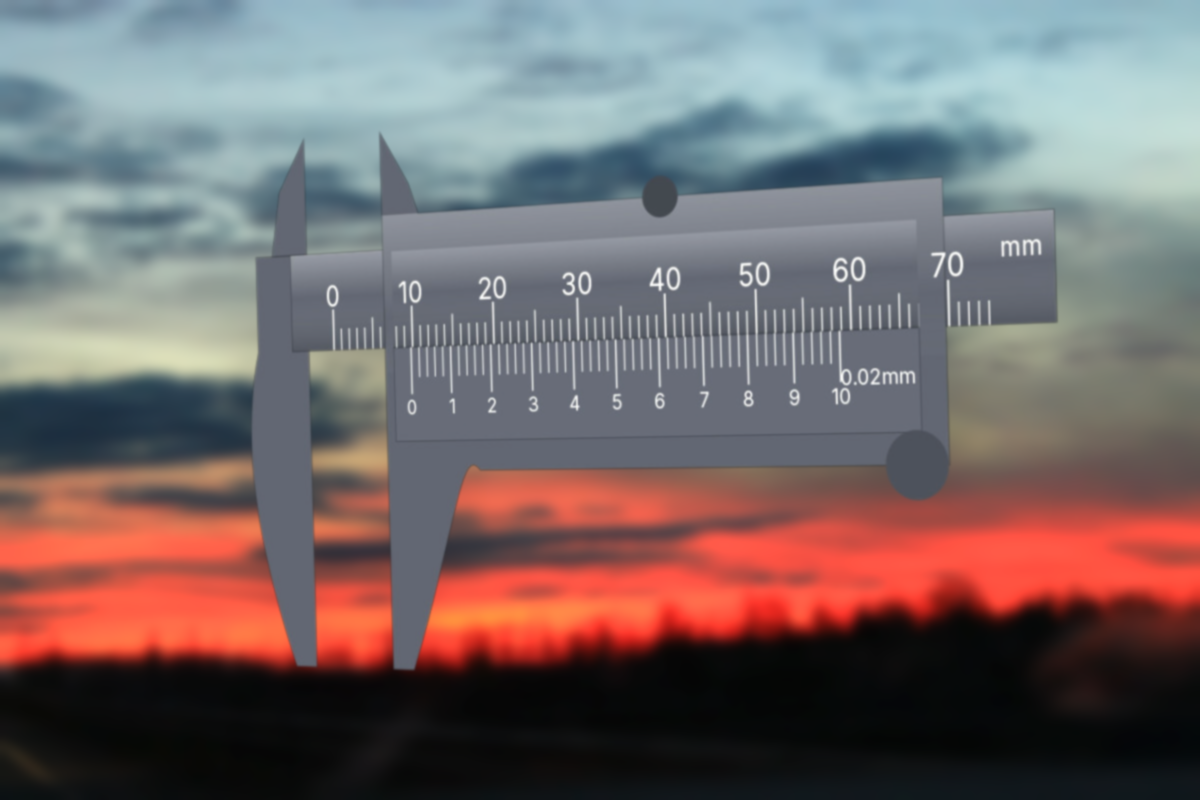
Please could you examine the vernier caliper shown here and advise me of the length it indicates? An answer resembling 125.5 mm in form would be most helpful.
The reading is 9.8 mm
